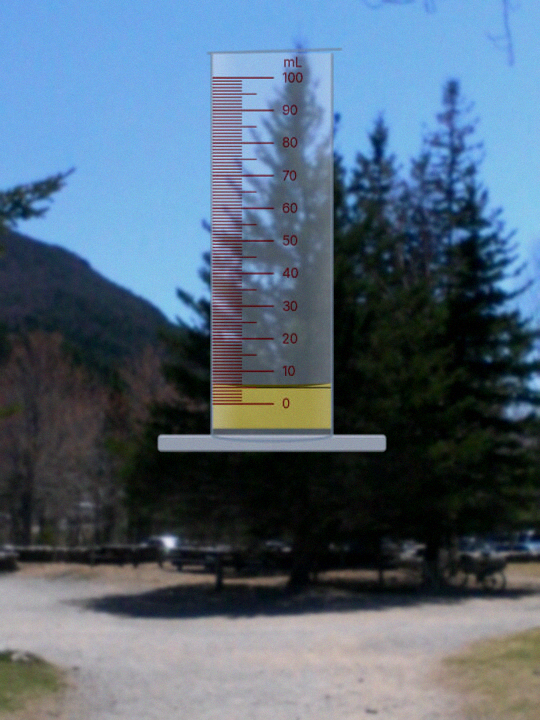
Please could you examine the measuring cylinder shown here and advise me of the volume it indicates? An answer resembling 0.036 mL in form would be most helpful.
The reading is 5 mL
